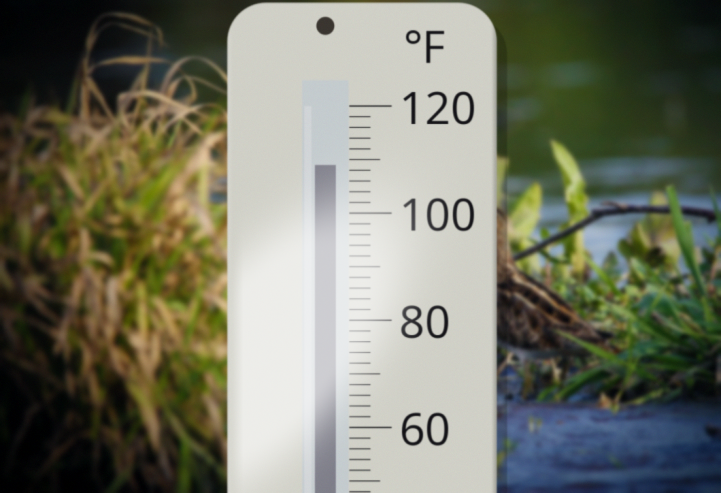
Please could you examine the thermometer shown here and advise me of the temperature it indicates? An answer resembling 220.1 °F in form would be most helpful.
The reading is 109 °F
